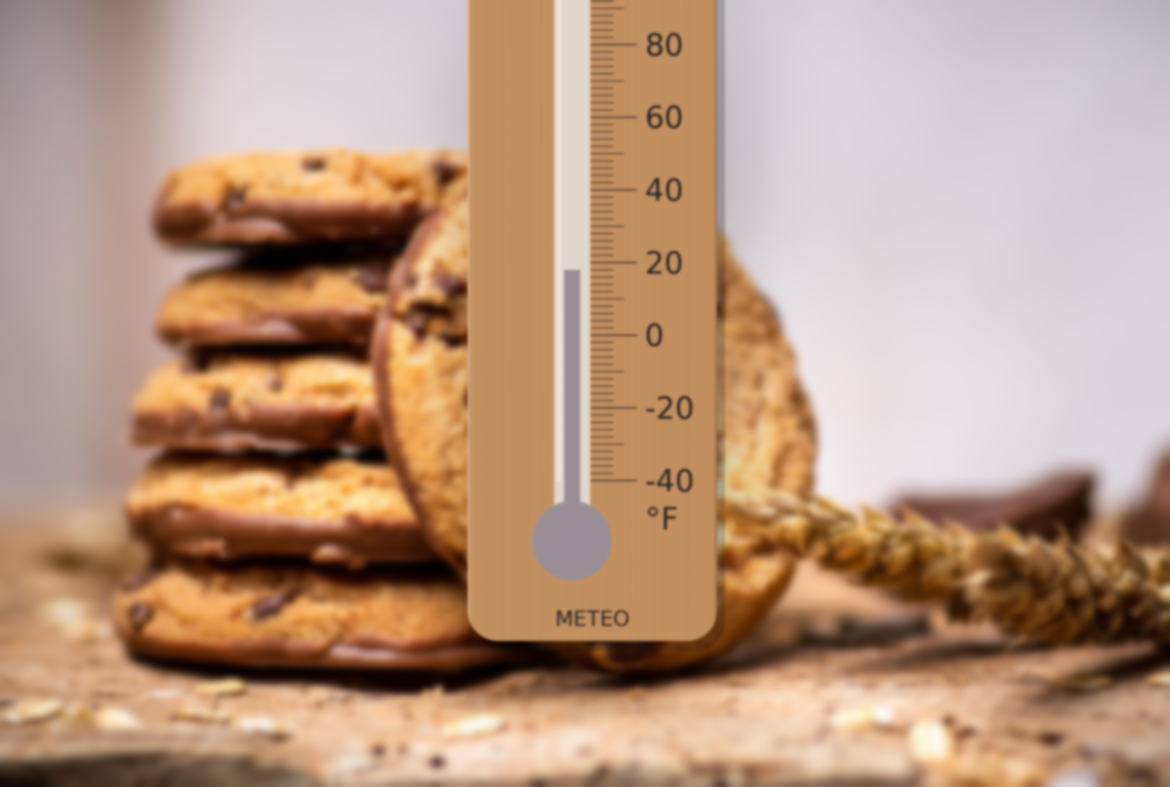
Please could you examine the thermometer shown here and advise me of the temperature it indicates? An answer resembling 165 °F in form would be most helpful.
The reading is 18 °F
